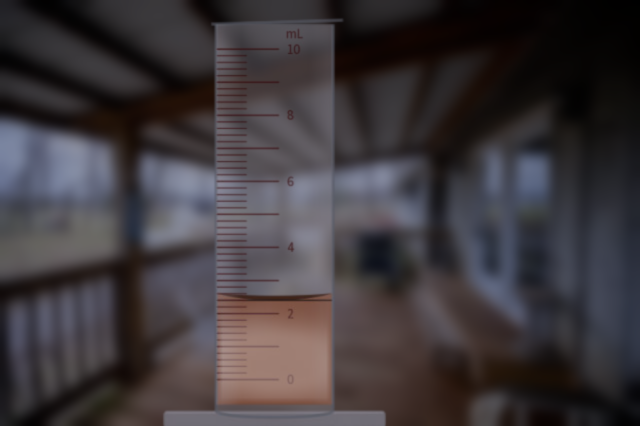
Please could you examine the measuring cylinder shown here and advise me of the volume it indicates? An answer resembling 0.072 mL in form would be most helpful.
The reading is 2.4 mL
